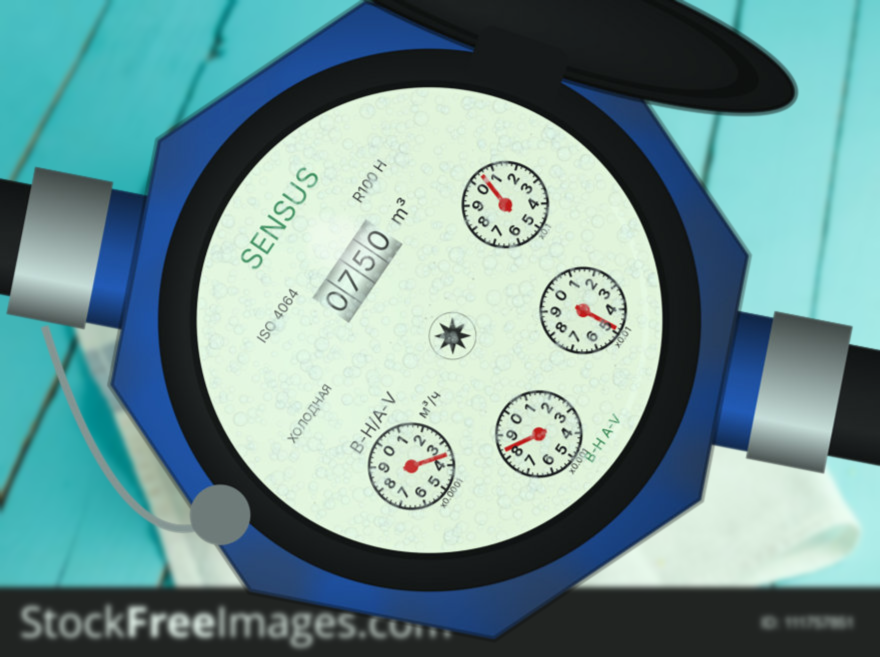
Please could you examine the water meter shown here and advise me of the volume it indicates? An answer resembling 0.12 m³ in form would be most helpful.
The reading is 750.0483 m³
